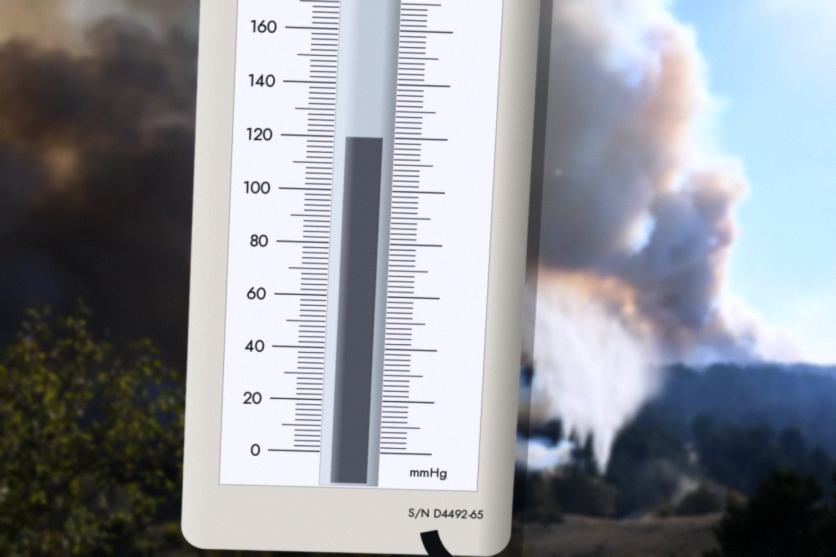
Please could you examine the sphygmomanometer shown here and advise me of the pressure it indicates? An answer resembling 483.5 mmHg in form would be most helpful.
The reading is 120 mmHg
